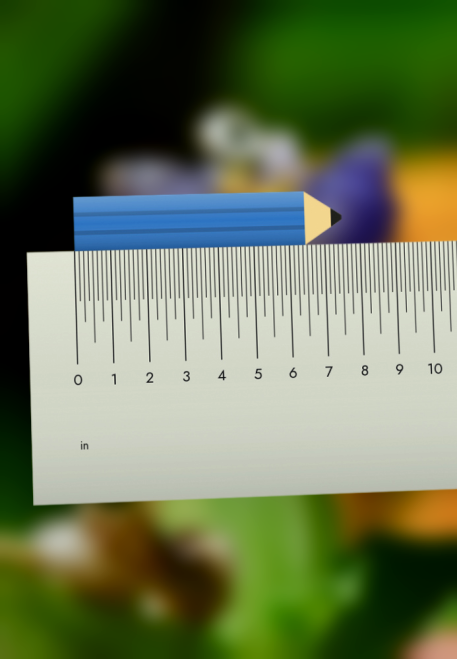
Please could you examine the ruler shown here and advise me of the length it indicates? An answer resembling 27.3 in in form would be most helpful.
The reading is 7.5 in
